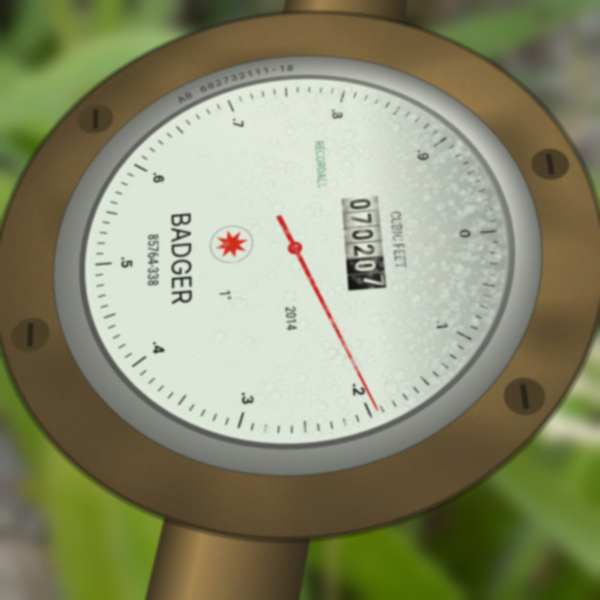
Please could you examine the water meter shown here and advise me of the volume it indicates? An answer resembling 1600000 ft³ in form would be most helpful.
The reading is 70207.19 ft³
